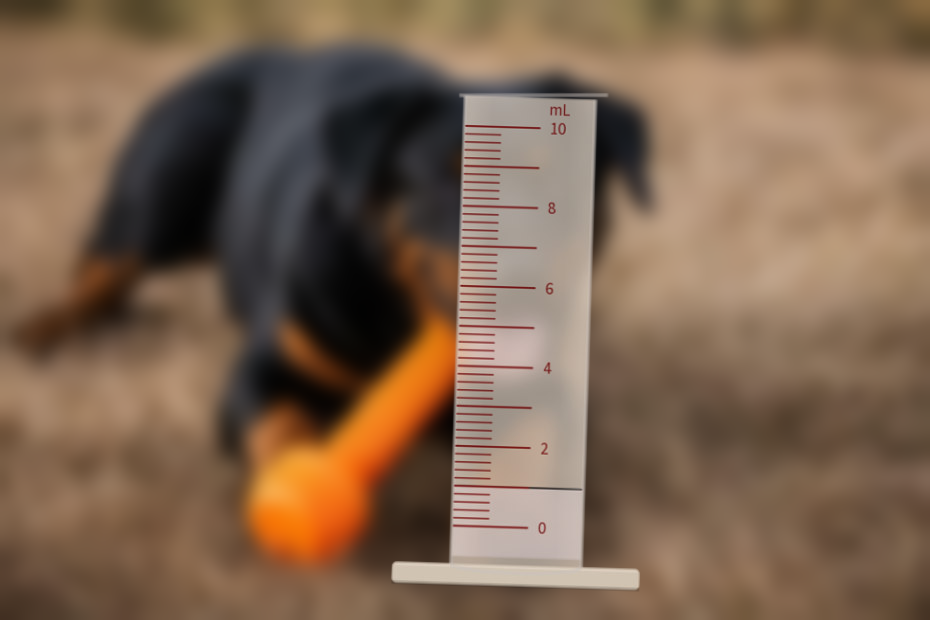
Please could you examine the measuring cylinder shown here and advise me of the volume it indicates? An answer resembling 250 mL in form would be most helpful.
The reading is 1 mL
